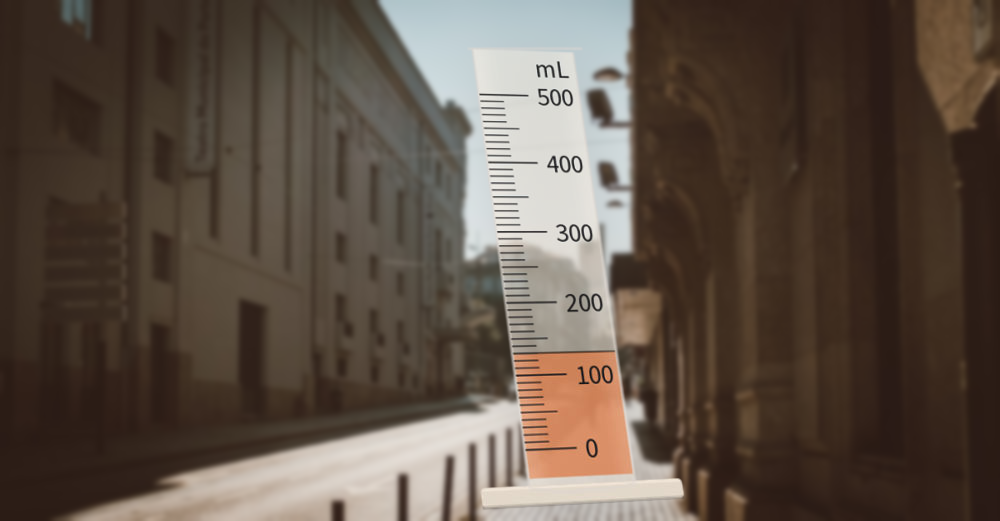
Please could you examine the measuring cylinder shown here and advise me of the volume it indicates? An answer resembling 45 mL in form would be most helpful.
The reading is 130 mL
